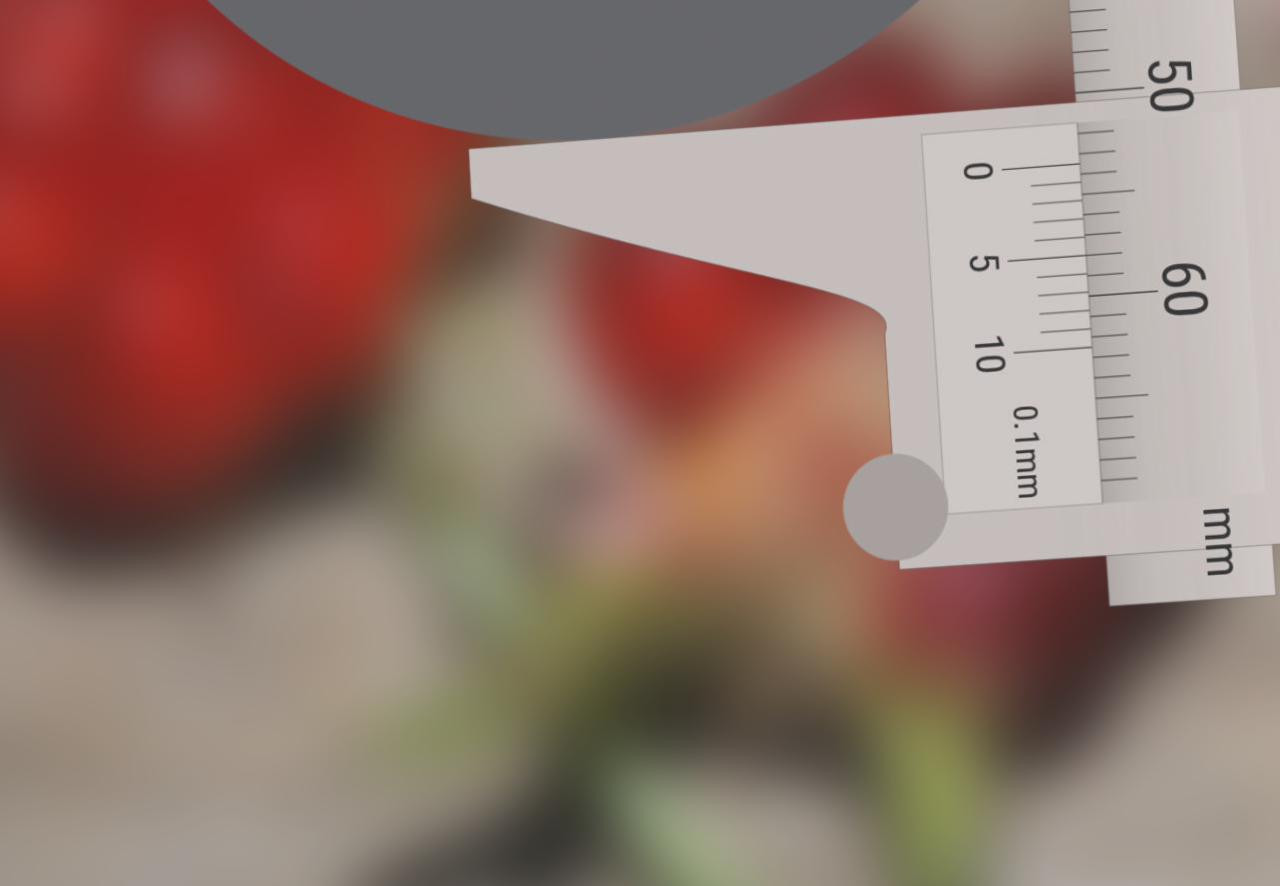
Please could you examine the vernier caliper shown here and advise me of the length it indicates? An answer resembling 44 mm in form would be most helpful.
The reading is 53.5 mm
